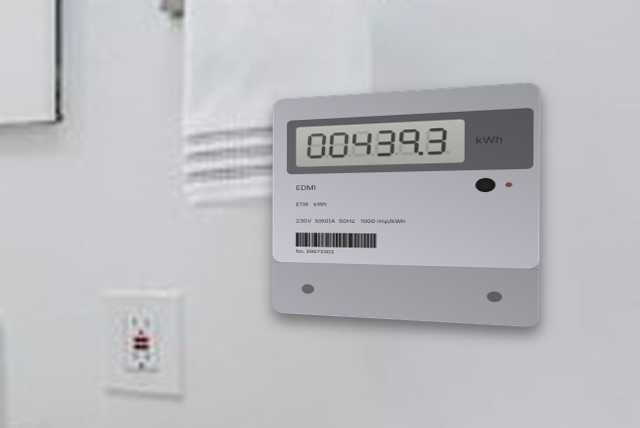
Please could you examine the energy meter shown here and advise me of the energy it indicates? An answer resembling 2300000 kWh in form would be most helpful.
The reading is 439.3 kWh
